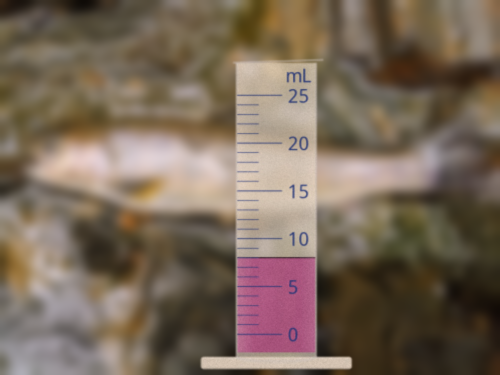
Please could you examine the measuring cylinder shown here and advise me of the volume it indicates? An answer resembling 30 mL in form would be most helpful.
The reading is 8 mL
